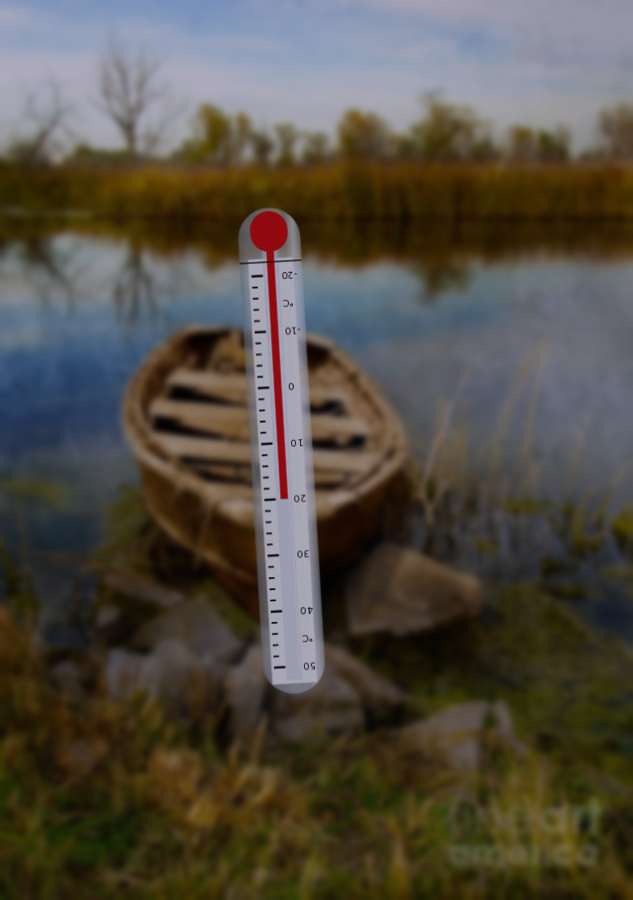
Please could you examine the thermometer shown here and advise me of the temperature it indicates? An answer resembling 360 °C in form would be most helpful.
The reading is 20 °C
